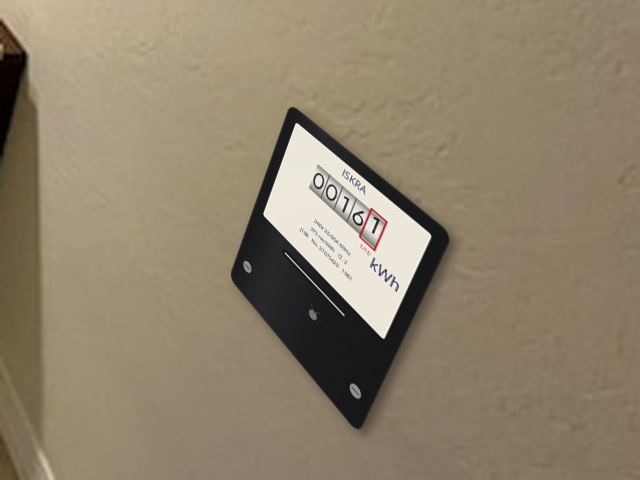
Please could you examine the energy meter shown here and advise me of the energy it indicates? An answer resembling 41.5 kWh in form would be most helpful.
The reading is 16.1 kWh
